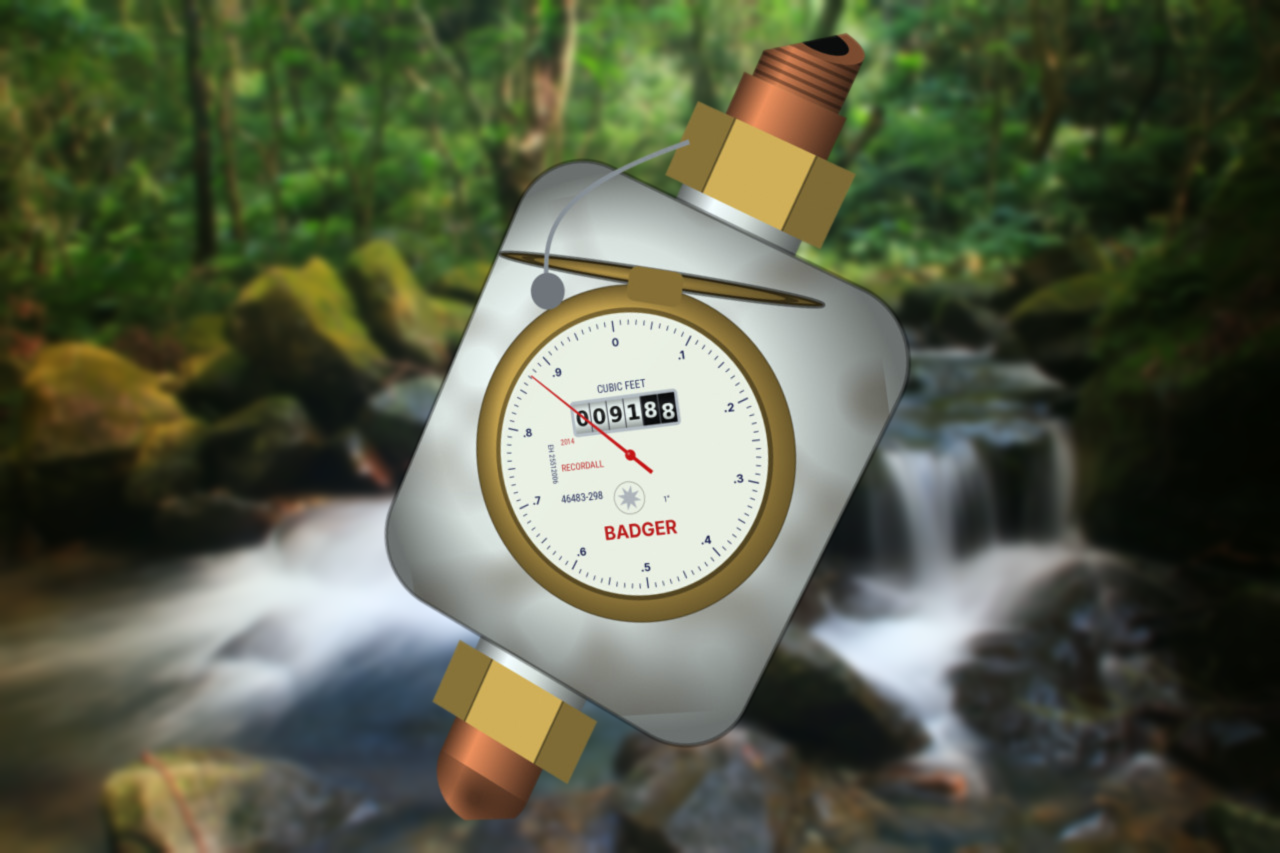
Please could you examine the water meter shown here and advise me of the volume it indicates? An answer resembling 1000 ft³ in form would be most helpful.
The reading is 9187.87 ft³
